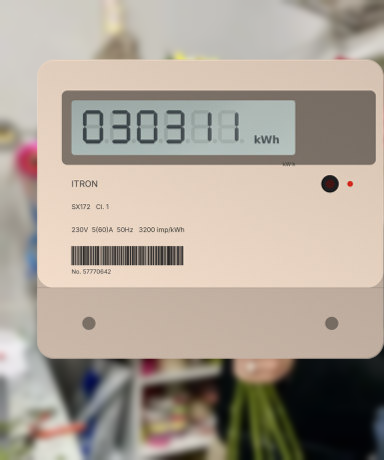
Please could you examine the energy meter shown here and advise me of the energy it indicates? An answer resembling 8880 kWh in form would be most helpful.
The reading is 30311 kWh
